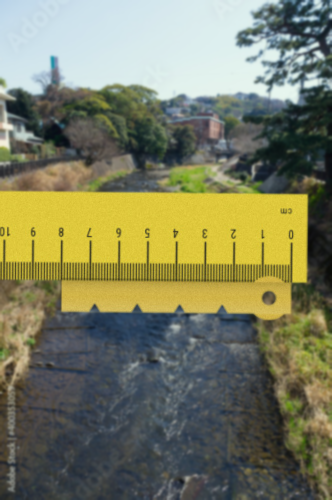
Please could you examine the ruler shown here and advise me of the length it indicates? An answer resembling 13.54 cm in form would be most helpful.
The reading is 8 cm
